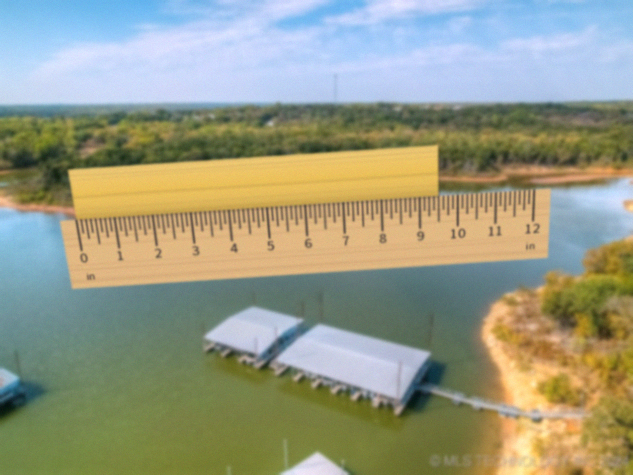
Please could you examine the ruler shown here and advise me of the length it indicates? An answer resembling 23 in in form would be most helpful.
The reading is 9.5 in
